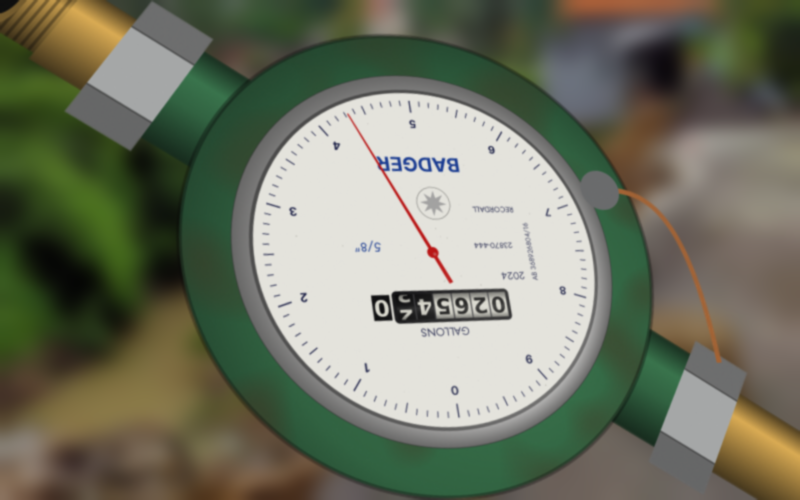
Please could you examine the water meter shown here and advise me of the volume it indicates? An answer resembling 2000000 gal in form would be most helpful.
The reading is 265424.3 gal
